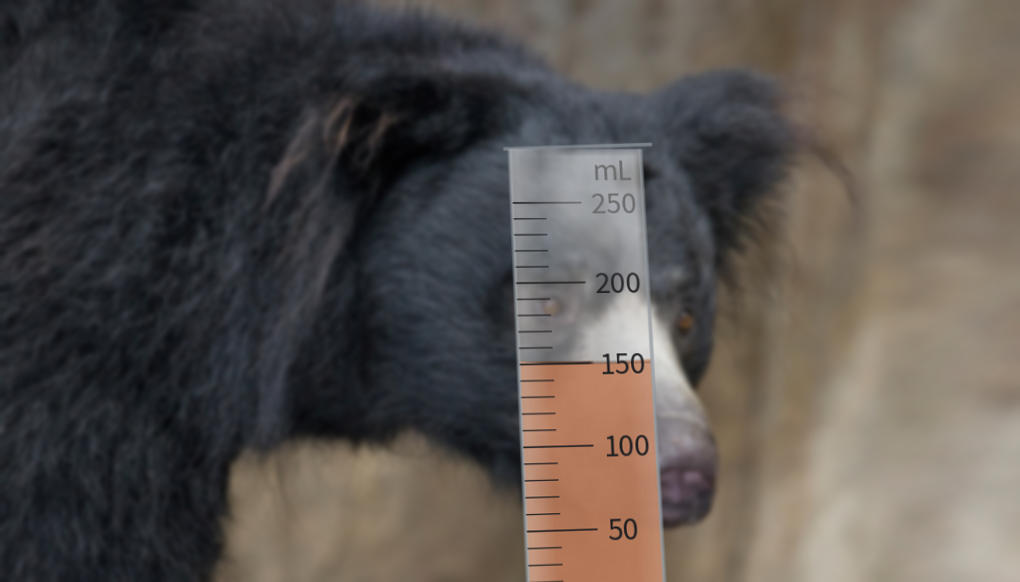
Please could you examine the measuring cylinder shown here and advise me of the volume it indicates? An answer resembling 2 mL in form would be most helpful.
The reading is 150 mL
